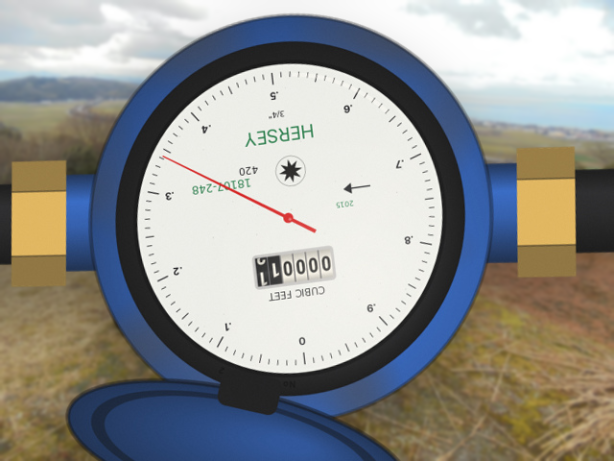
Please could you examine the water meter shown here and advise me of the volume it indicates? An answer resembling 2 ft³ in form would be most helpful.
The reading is 11.34 ft³
